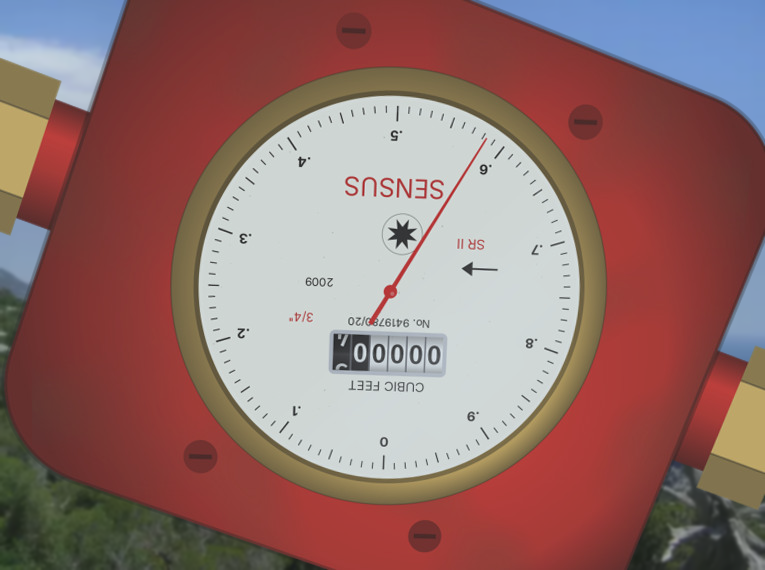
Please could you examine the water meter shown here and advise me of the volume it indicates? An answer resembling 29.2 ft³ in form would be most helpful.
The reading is 3.58 ft³
